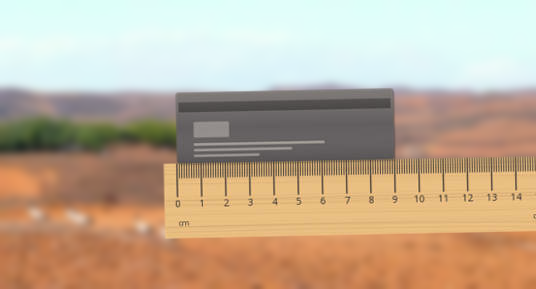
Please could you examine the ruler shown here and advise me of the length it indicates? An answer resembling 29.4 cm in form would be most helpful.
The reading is 9 cm
